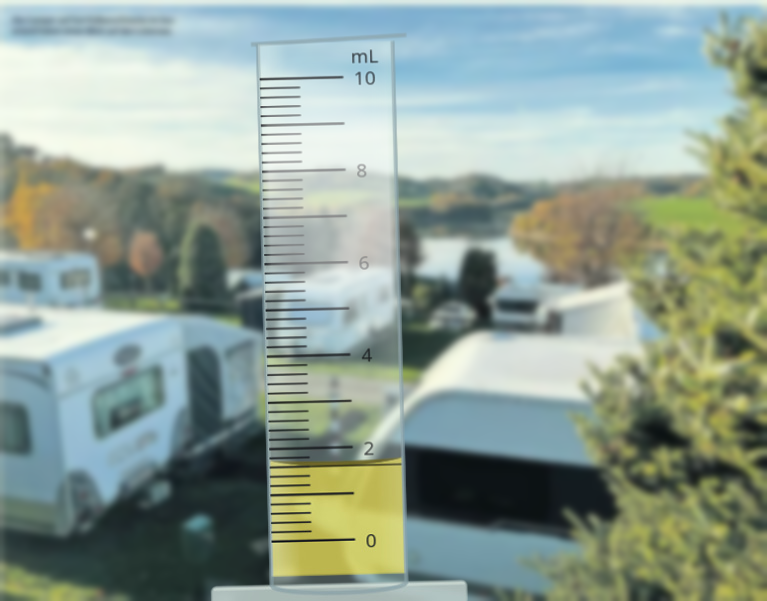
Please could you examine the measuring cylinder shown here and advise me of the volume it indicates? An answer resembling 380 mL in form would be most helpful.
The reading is 1.6 mL
